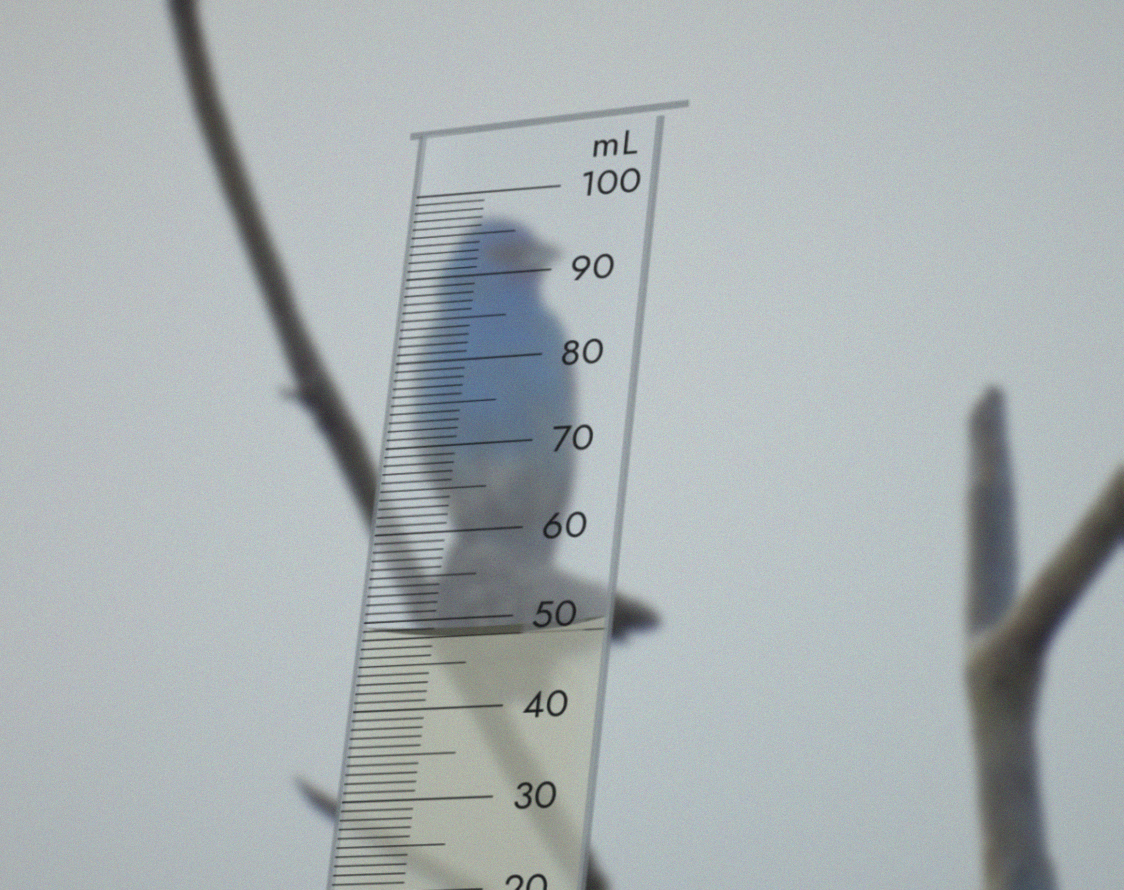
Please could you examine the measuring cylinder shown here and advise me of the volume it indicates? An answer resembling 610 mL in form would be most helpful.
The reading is 48 mL
